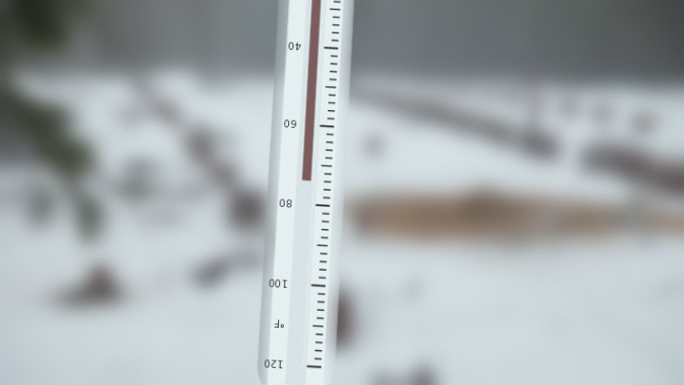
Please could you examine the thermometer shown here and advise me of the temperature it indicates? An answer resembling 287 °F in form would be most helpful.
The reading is 74 °F
